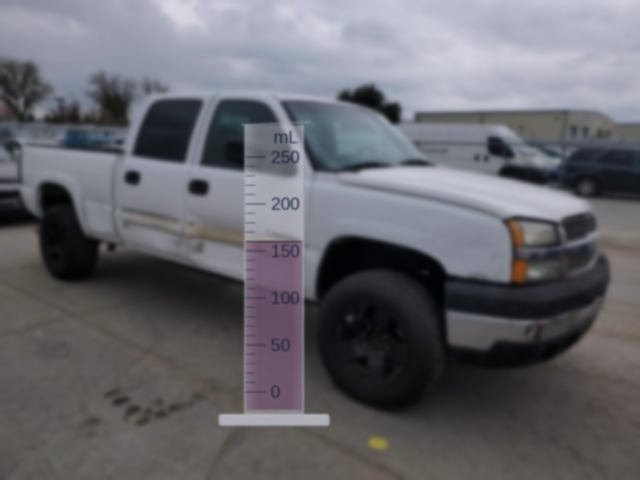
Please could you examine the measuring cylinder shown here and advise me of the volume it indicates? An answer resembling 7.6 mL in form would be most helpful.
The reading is 160 mL
